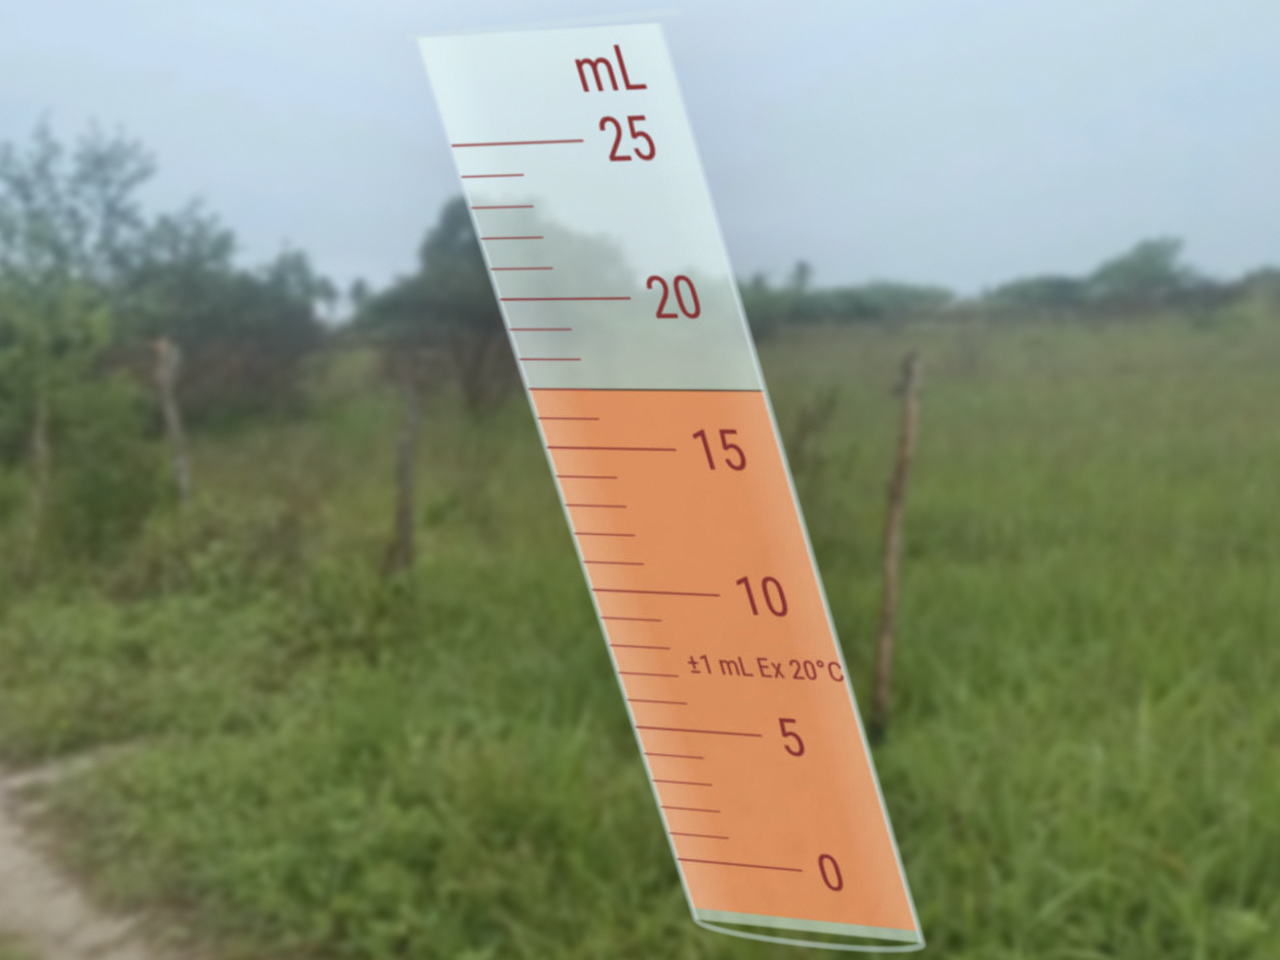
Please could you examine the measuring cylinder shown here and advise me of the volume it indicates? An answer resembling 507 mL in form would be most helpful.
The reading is 17 mL
